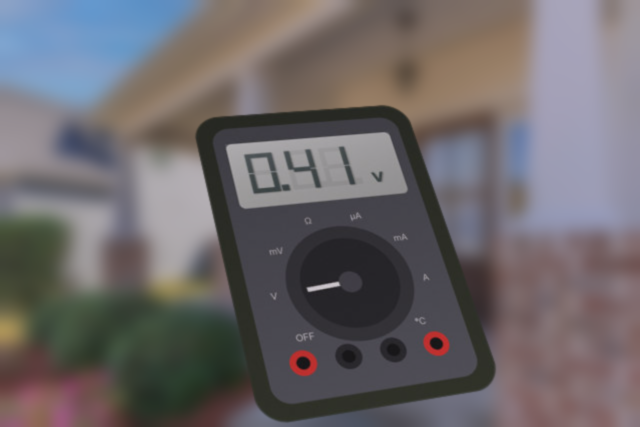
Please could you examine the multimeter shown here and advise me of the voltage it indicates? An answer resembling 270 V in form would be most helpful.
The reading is 0.41 V
